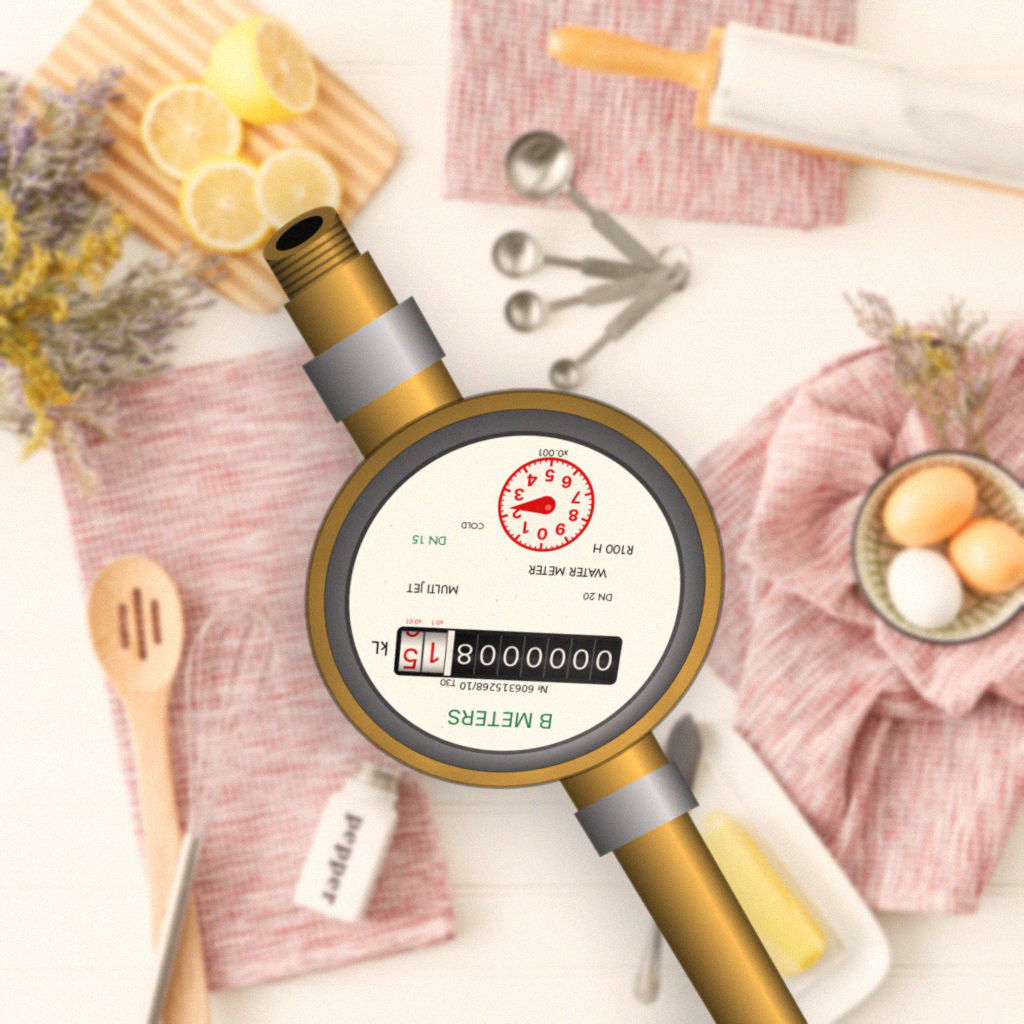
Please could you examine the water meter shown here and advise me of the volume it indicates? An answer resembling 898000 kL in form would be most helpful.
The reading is 8.152 kL
